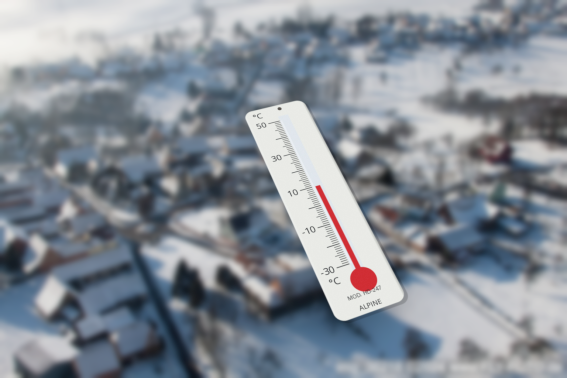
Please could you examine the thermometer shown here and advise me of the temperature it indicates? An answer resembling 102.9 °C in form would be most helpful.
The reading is 10 °C
